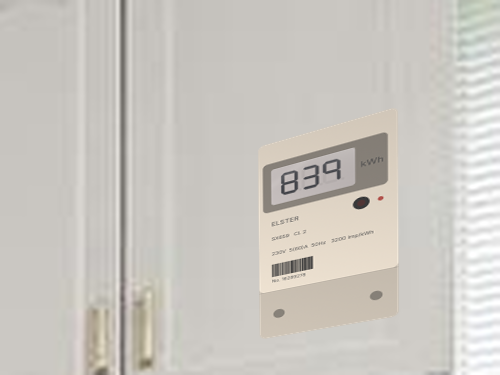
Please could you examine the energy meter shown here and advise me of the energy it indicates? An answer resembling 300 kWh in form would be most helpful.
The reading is 839 kWh
